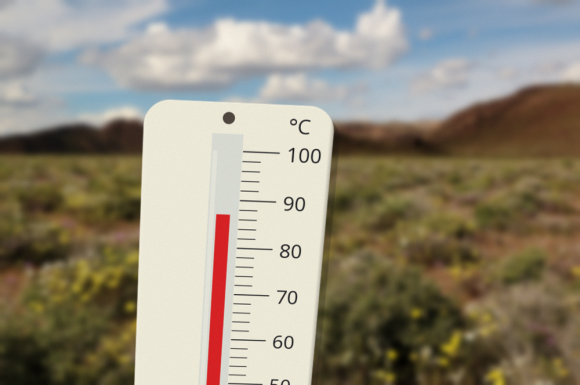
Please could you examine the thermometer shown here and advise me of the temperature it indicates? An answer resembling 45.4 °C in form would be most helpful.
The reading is 87 °C
